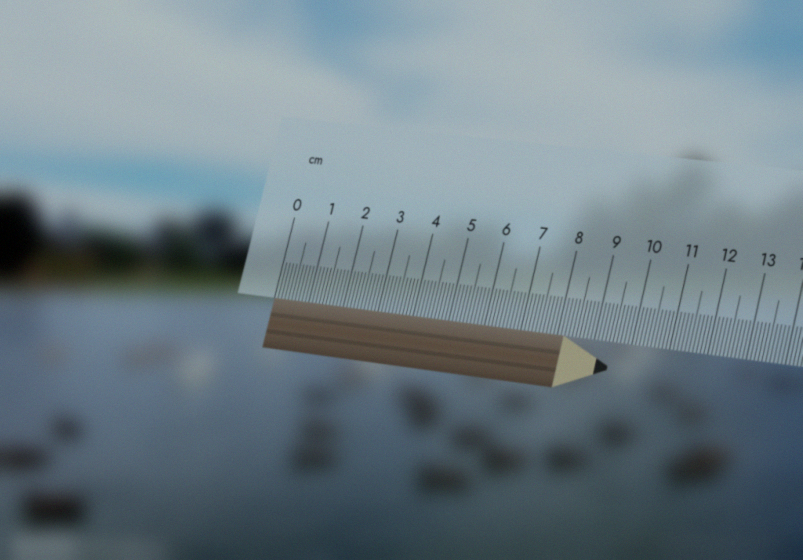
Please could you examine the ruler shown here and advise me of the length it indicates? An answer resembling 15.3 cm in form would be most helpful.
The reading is 9.5 cm
